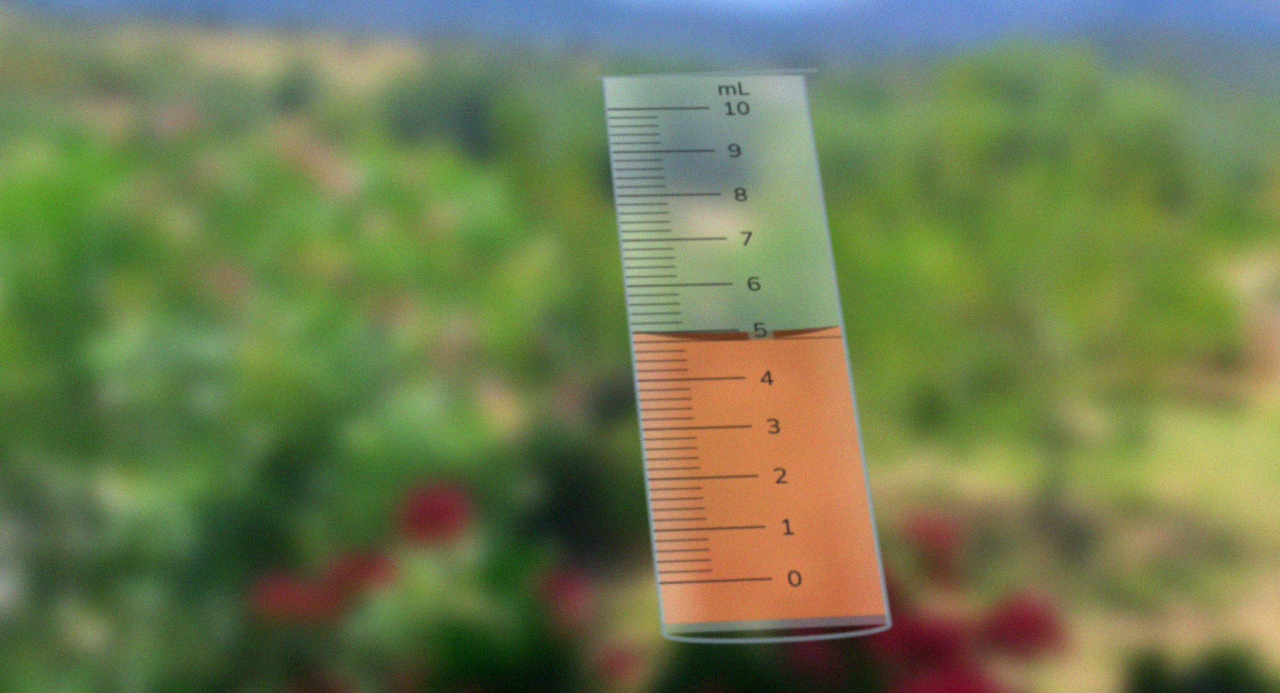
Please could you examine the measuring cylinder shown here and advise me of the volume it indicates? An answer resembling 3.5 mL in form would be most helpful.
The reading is 4.8 mL
